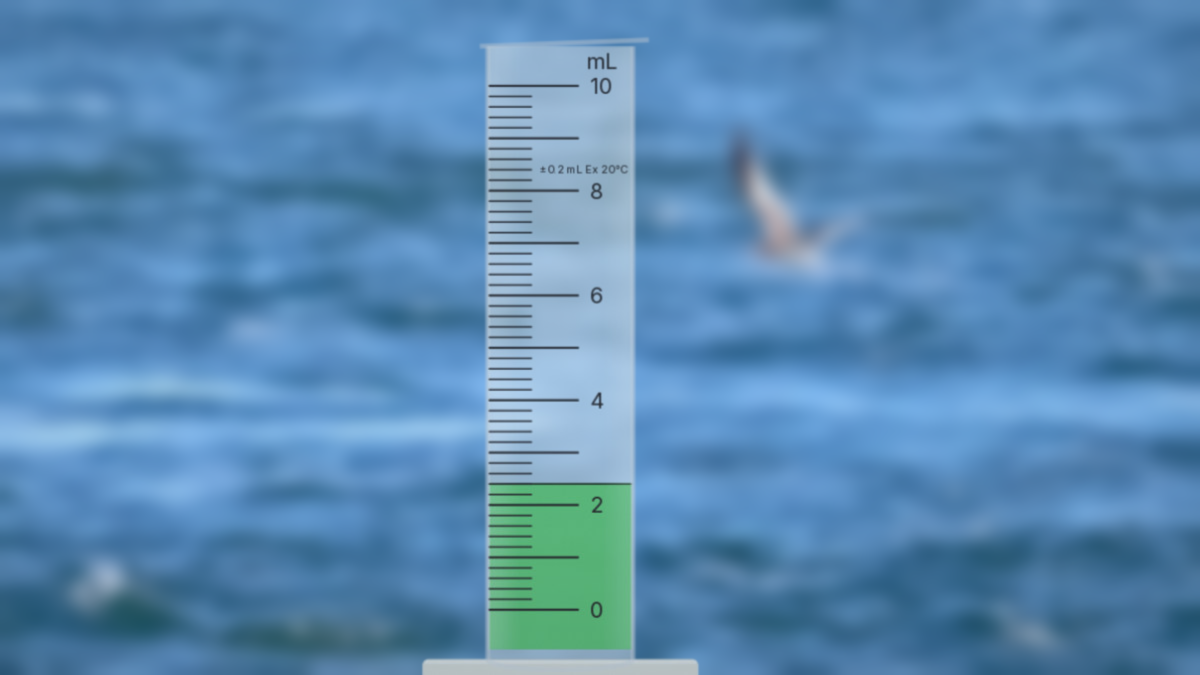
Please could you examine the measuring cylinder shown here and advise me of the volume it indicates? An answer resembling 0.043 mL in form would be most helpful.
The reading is 2.4 mL
